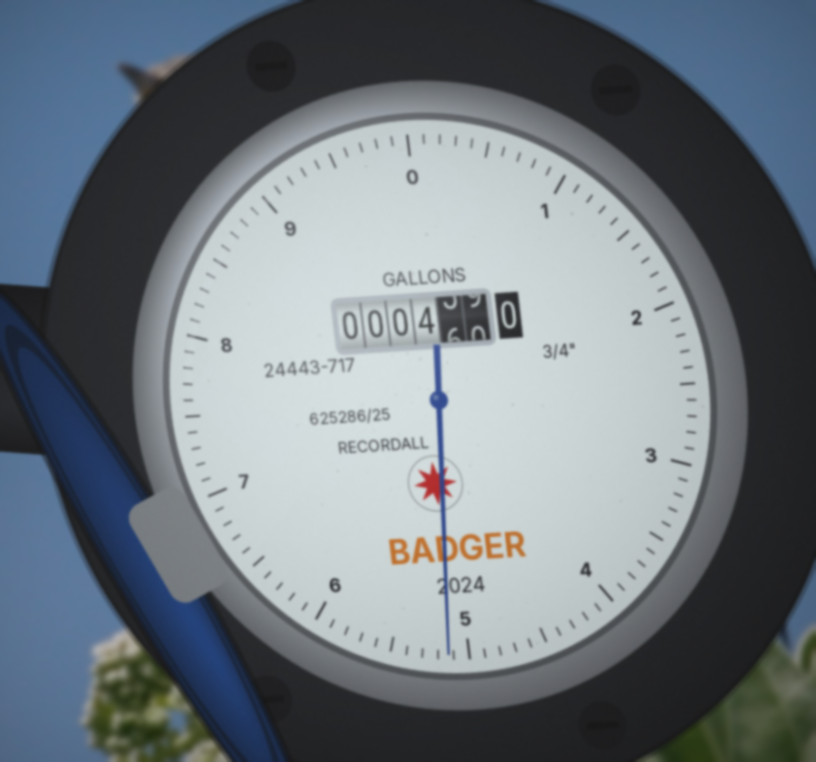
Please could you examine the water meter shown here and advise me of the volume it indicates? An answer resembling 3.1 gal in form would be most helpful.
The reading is 4595.1 gal
